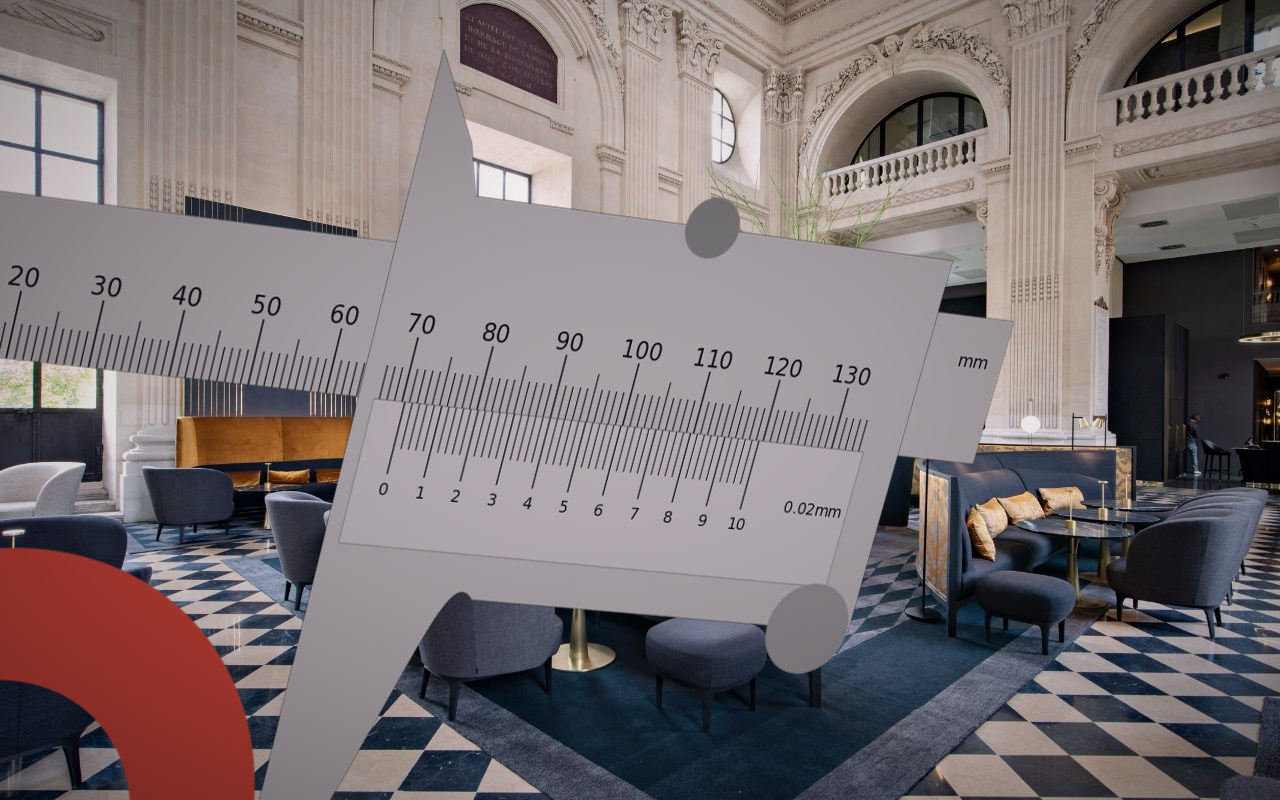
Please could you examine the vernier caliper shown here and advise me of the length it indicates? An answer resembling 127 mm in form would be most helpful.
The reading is 70.4 mm
